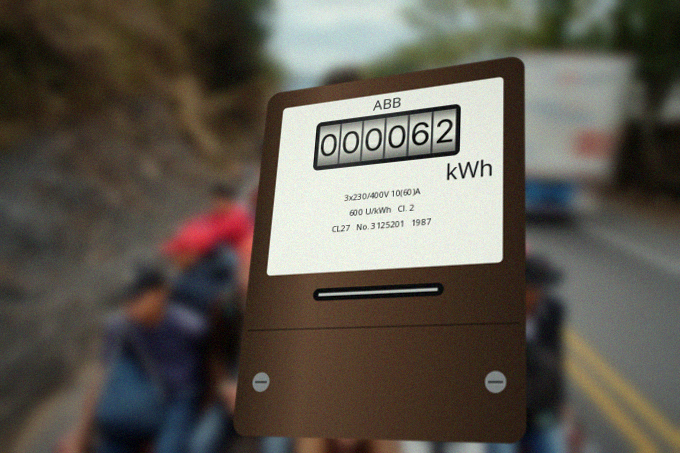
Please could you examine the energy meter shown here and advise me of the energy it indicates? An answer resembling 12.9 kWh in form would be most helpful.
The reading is 62 kWh
